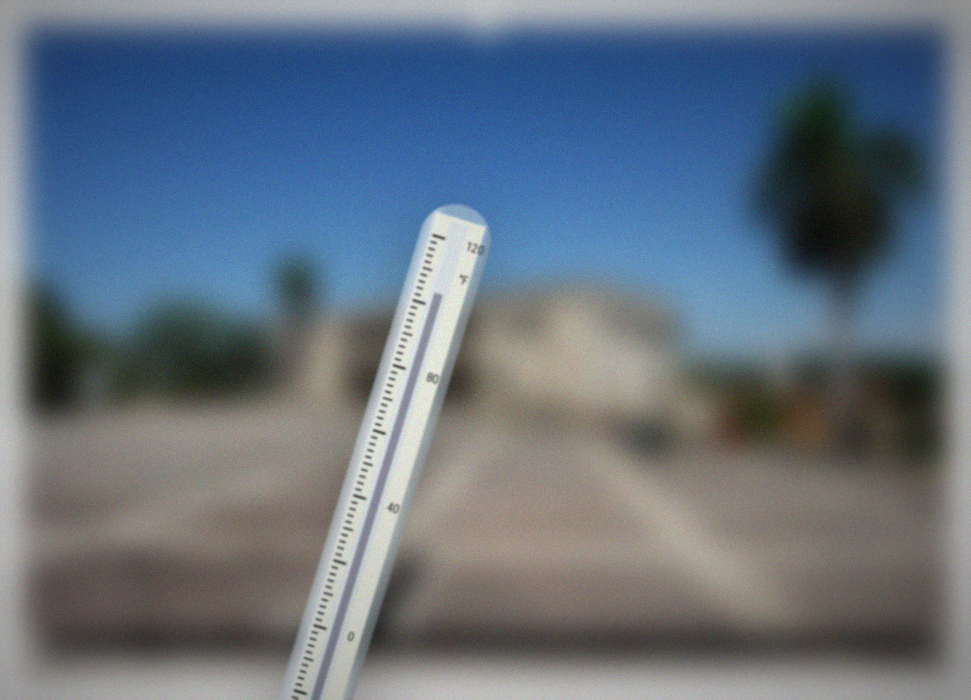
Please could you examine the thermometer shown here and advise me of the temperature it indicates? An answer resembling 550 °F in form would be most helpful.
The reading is 104 °F
